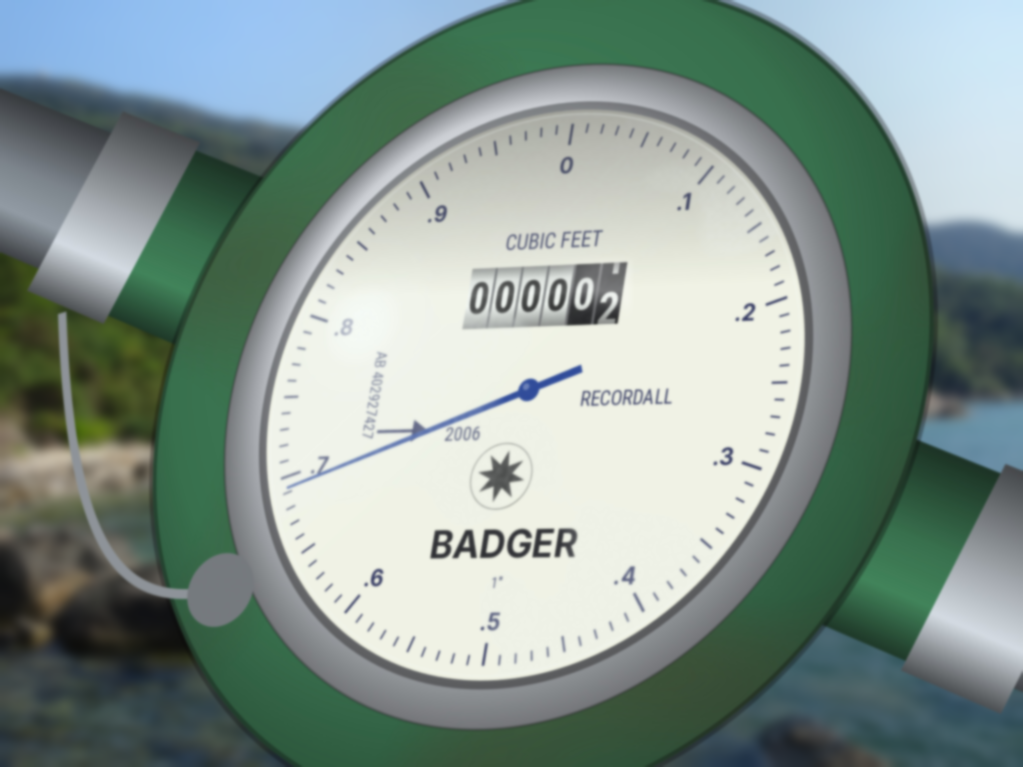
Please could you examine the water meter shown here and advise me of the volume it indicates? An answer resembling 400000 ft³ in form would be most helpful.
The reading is 1.69 ft³
